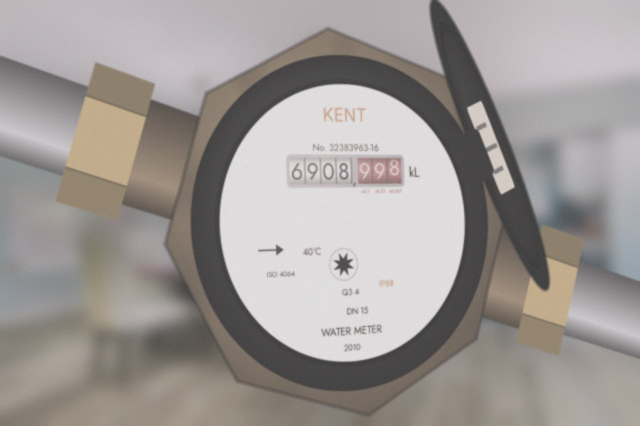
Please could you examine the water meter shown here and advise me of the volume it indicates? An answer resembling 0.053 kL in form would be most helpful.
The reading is 6908.998 kL
